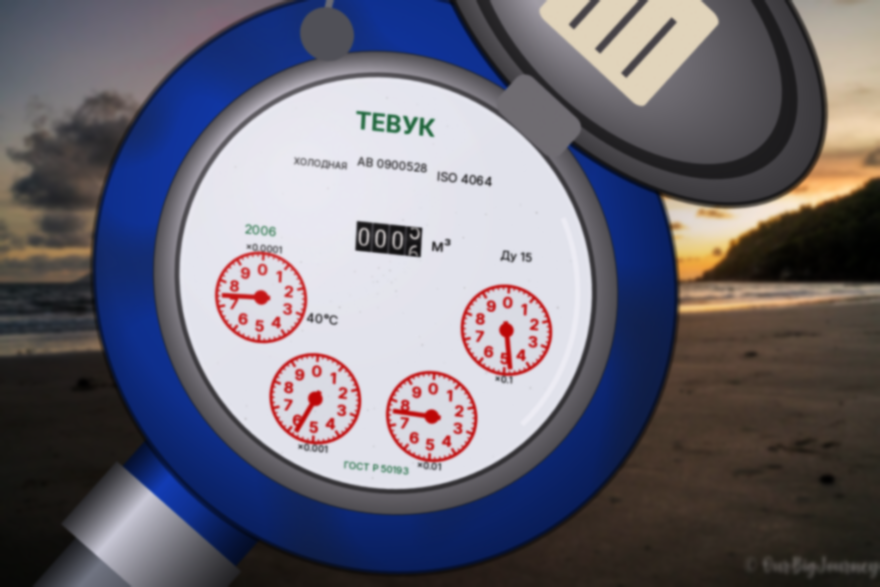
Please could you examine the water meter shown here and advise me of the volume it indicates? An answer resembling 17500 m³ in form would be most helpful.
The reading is 5.4757 m³
